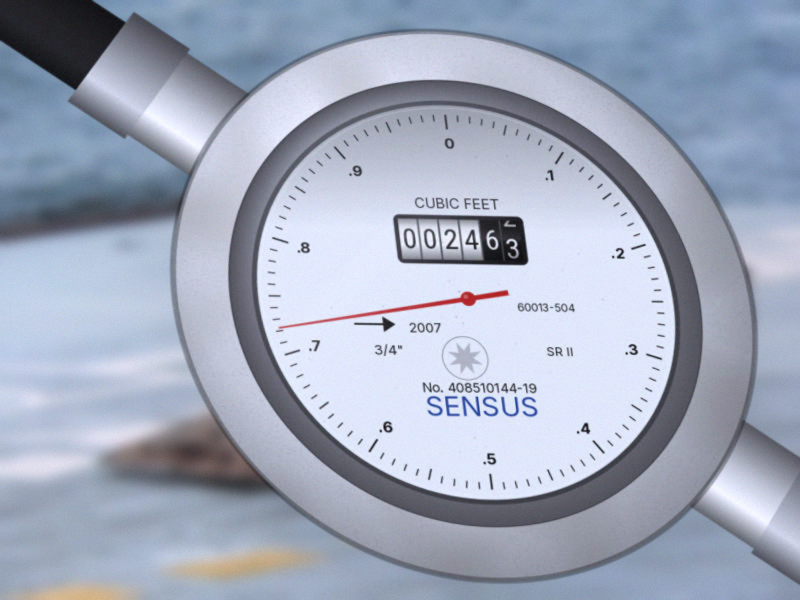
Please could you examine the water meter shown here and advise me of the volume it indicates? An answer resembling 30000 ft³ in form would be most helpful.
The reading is 2462.72 ft³
